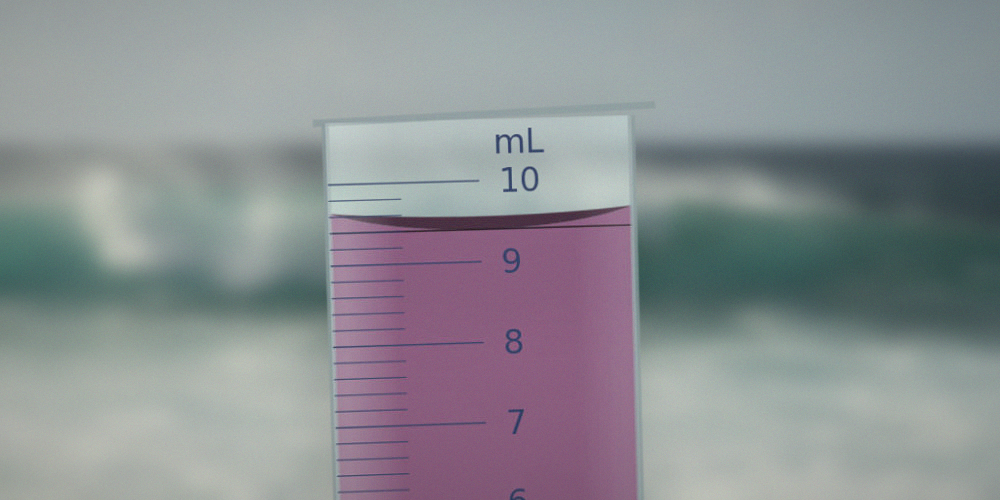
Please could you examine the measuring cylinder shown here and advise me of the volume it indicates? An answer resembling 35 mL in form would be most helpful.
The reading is 9.4 mL
